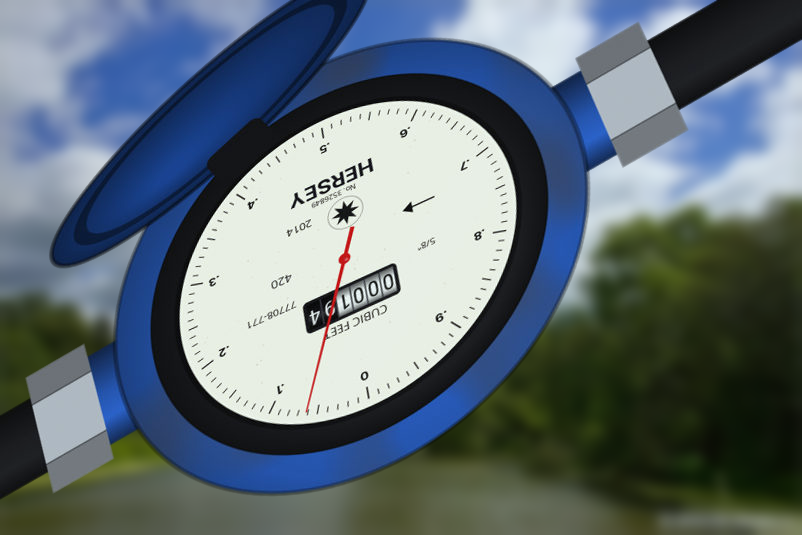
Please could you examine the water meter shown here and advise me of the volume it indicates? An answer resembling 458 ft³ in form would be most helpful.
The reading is 194.06 ft³
